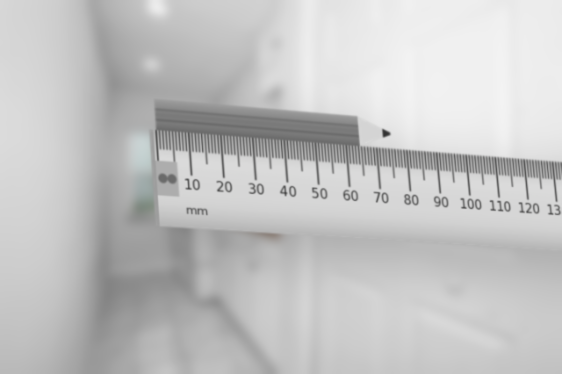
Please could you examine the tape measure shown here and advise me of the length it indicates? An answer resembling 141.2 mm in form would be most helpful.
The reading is 75 mm
